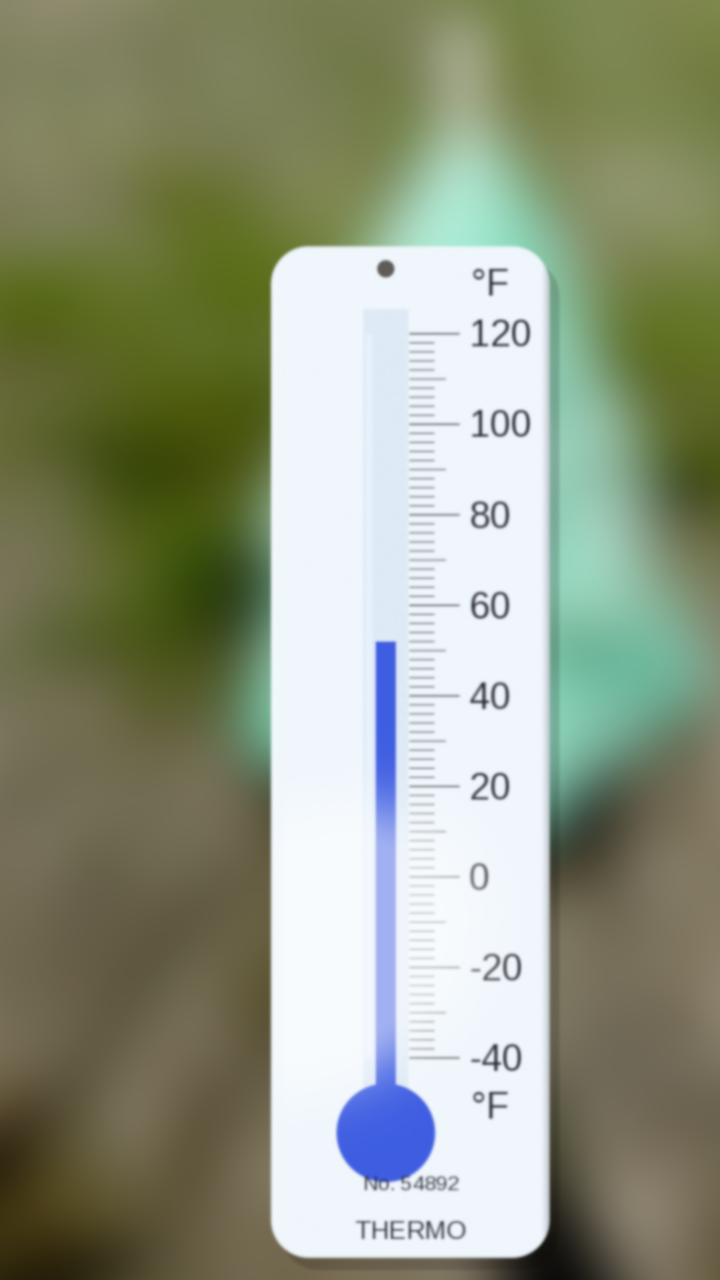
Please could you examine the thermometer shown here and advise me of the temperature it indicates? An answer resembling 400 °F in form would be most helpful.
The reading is 52 °F
